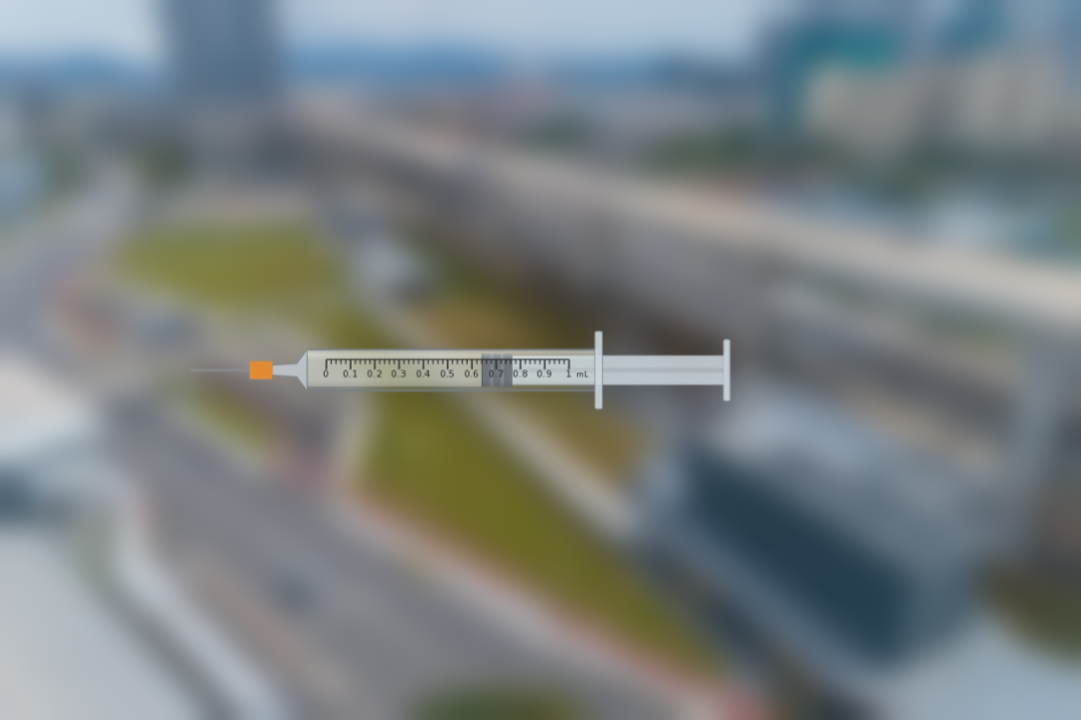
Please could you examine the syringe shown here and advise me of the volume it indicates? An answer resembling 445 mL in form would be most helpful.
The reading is 0.64 mL
